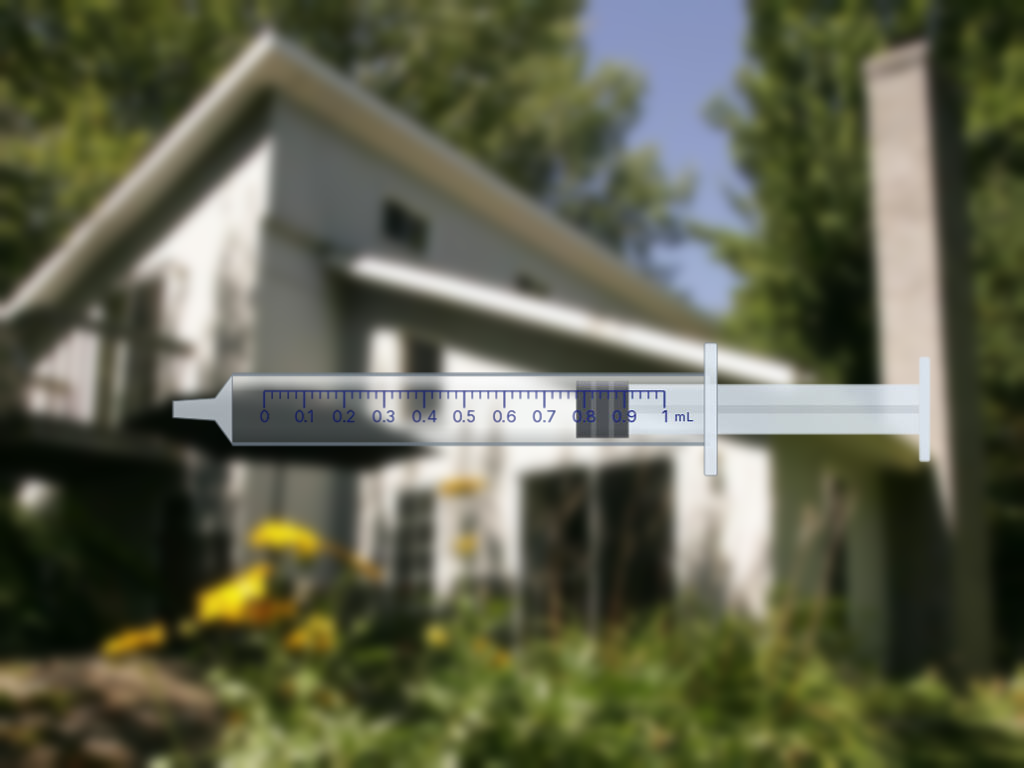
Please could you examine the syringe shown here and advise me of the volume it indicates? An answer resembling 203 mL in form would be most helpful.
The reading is 0.78 mL
